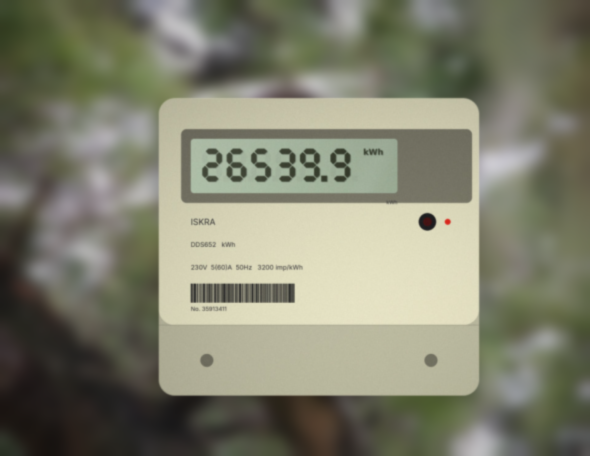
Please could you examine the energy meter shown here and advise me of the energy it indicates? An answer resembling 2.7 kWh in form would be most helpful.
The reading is 26539.9 kWh
